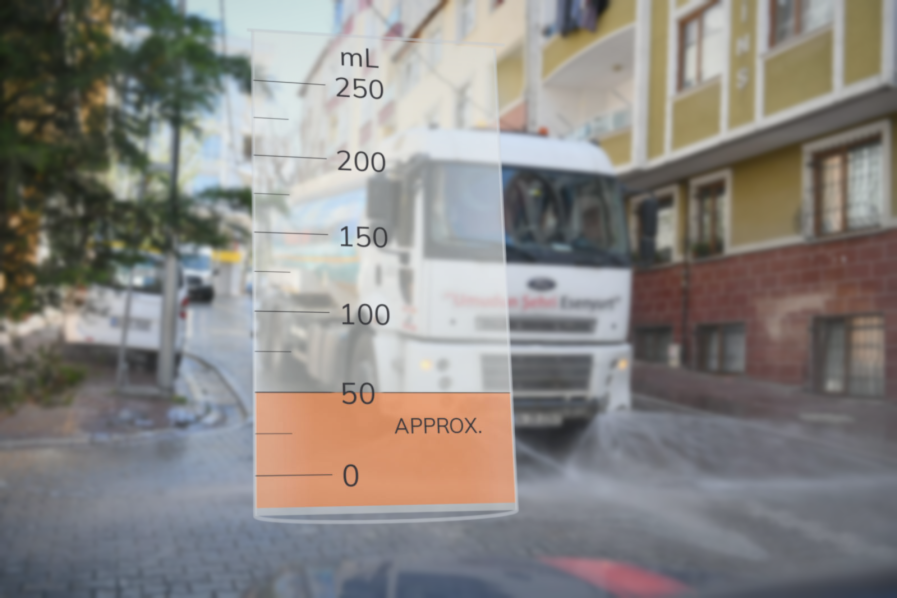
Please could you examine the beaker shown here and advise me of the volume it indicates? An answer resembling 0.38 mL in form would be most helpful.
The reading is 50 mL
